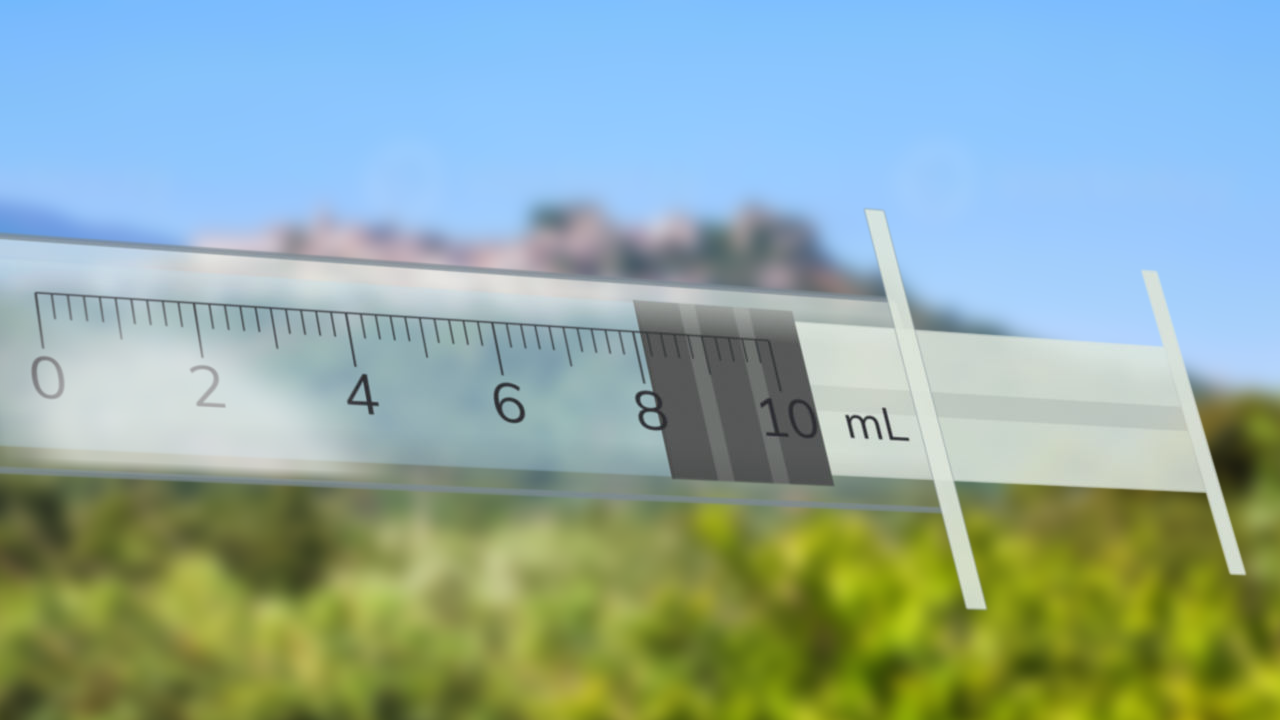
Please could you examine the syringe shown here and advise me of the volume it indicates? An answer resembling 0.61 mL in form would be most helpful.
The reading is 8.1 mL
